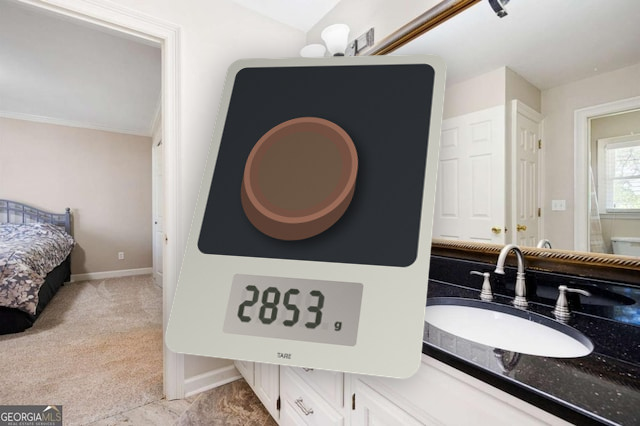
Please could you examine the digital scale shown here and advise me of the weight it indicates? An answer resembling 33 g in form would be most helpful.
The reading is 2853 g
